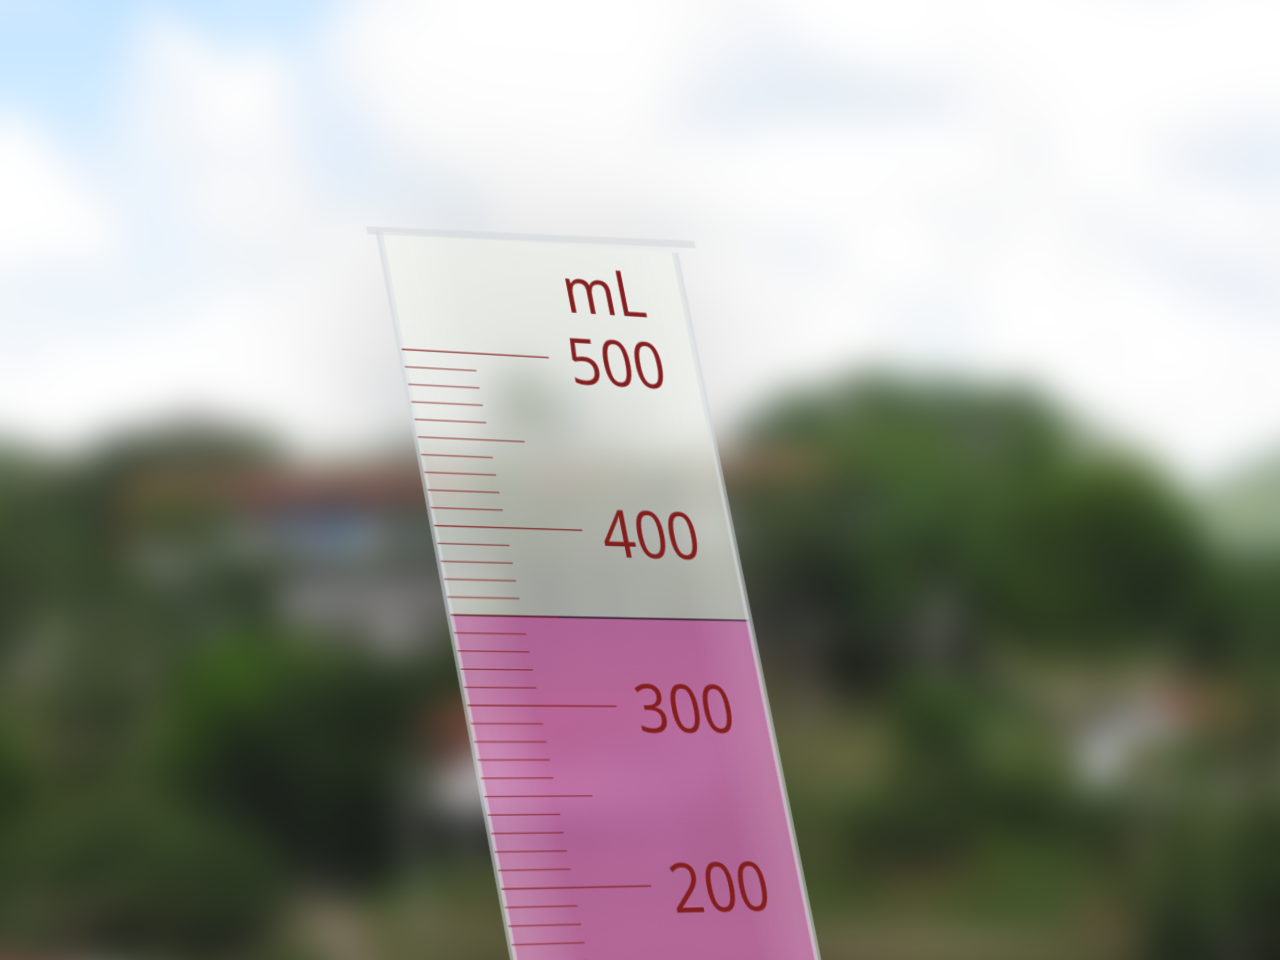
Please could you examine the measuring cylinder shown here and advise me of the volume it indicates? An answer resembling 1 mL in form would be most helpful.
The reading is 350 mL
